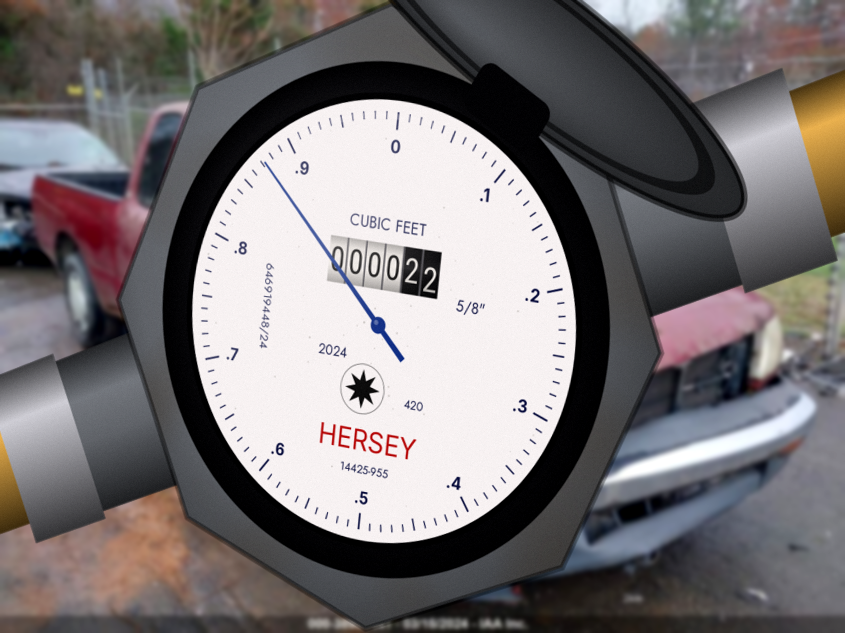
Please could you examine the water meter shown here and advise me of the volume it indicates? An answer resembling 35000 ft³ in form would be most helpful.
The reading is 21.87 ft³
